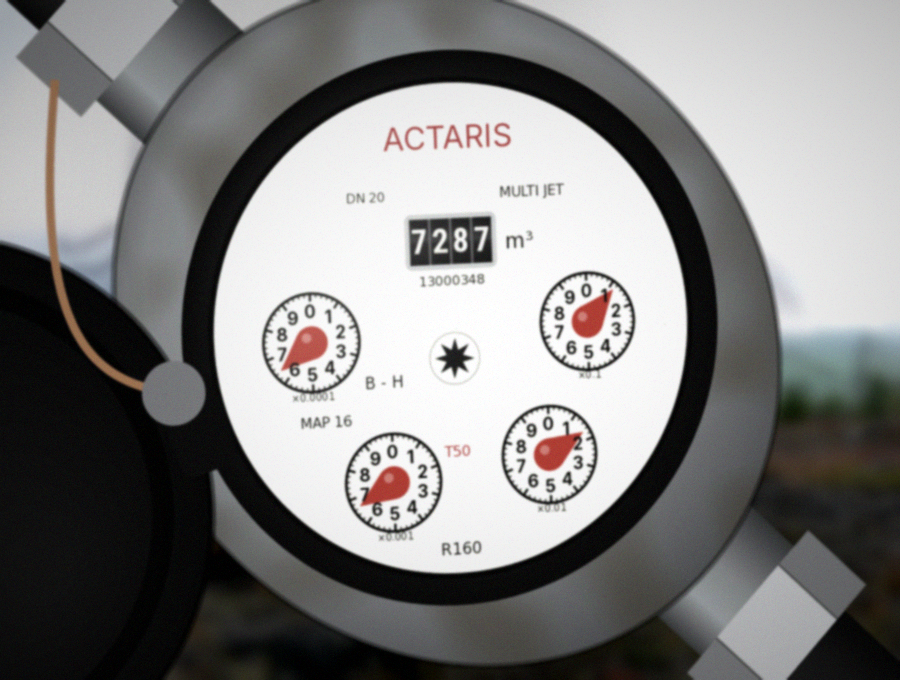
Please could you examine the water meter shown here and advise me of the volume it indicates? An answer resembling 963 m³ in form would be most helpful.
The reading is 7287.1166 m³
